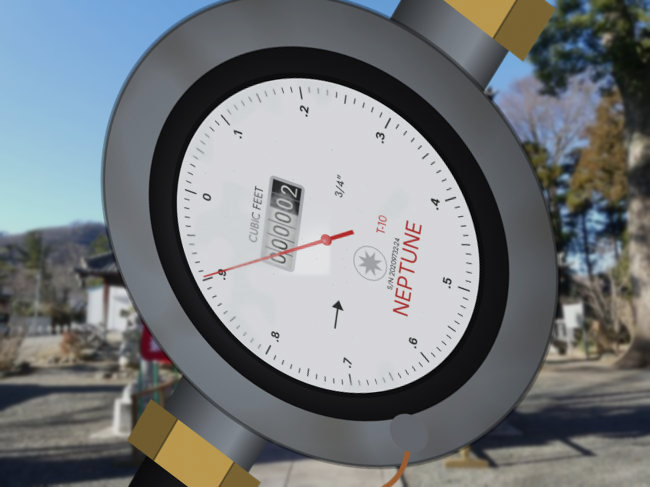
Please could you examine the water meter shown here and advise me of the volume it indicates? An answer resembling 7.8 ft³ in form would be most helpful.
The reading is 1.90 ft³
